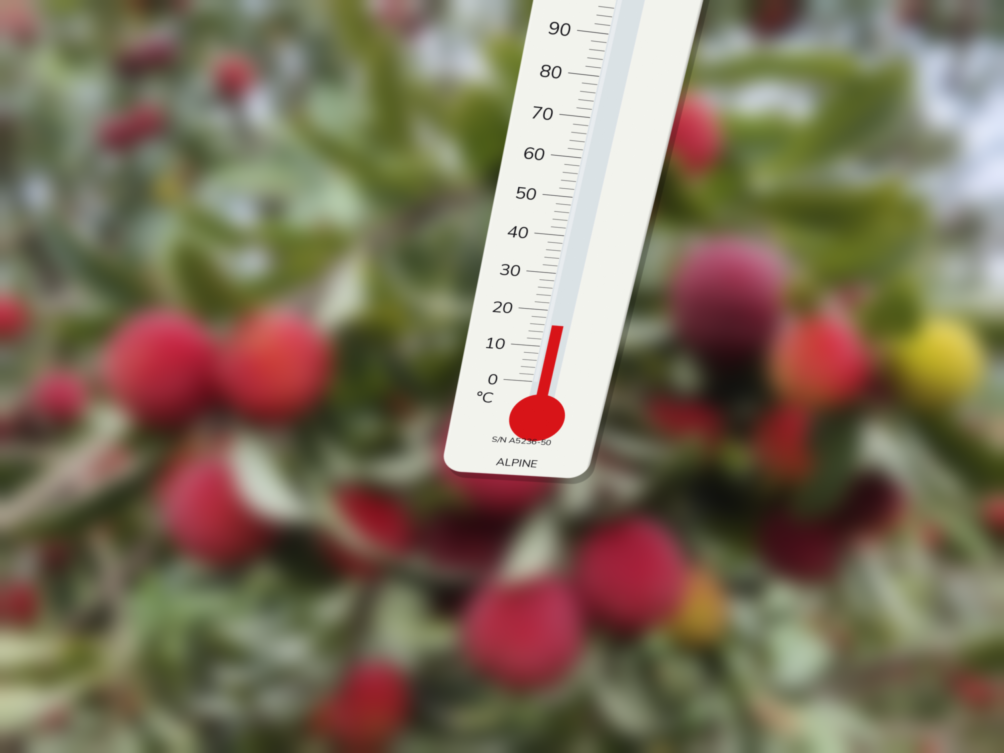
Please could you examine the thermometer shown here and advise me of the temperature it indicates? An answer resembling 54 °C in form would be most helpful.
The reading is 16 °C
